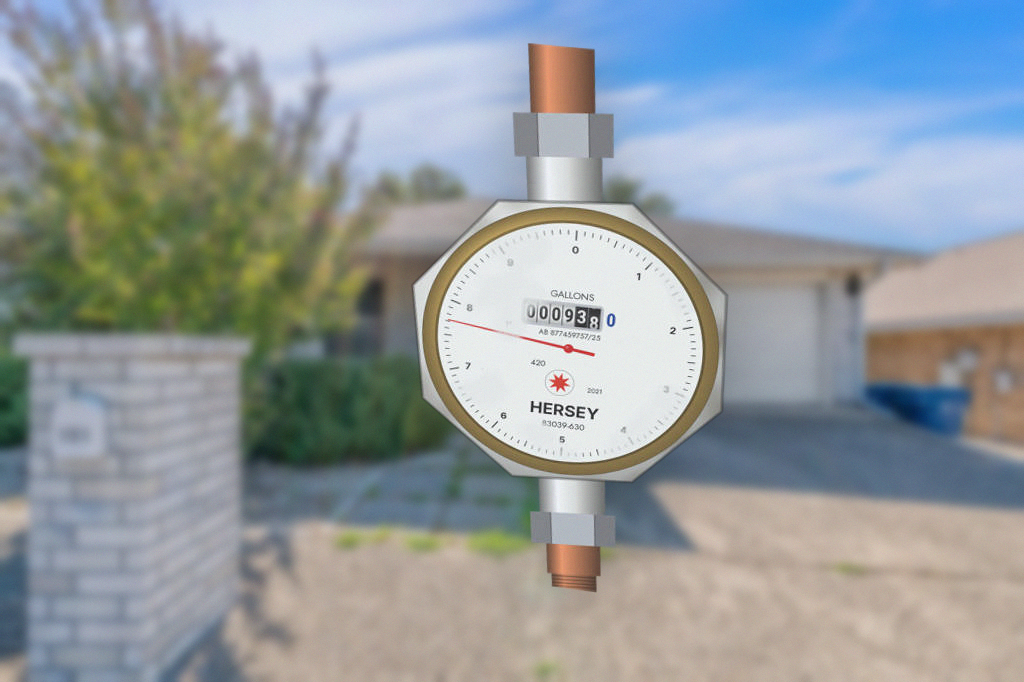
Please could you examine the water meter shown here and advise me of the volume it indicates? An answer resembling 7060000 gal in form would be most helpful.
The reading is 9377.7 gal
